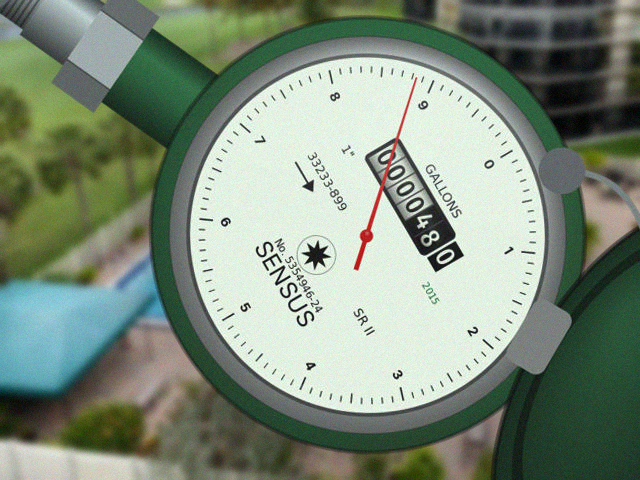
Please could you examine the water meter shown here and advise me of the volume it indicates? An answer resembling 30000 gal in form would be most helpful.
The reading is 478.8 gal
